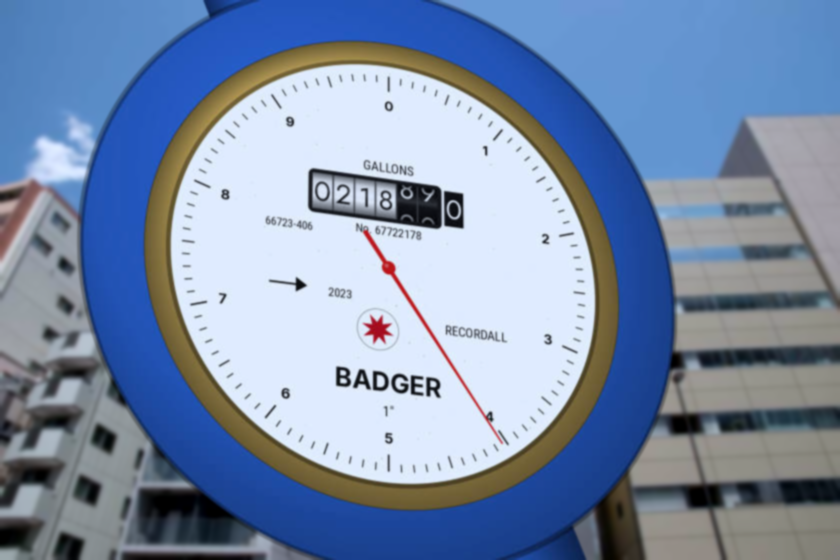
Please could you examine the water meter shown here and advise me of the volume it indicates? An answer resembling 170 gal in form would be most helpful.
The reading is 218894.0 gal
